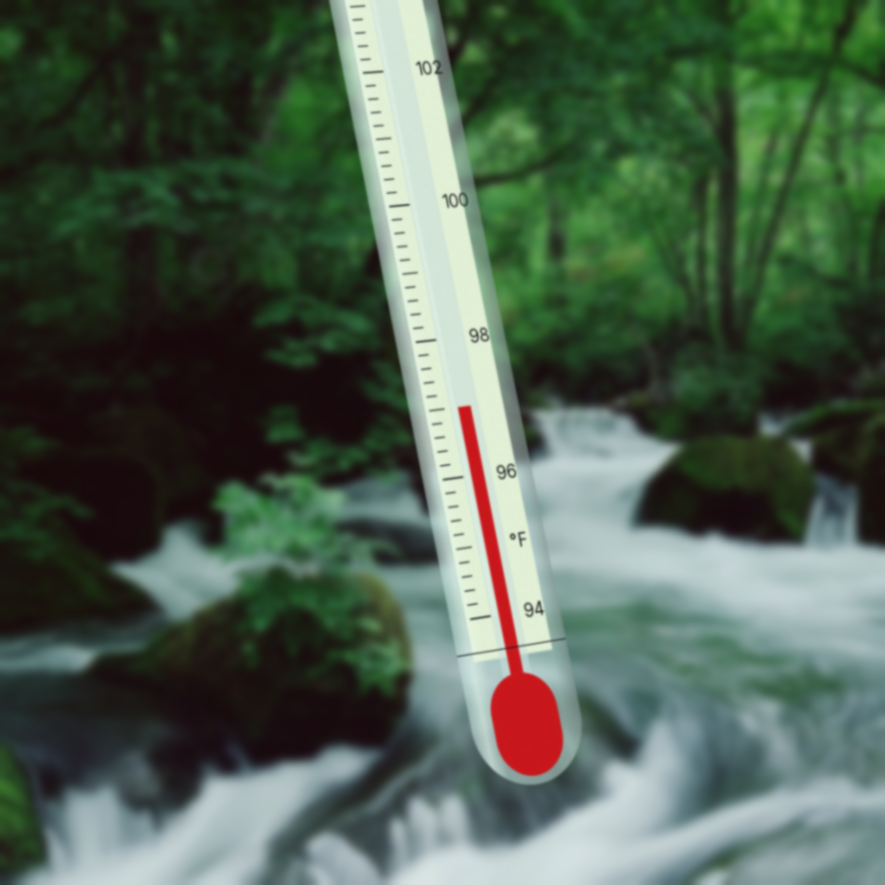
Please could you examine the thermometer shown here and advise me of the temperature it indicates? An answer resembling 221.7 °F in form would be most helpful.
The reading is 97 °F
